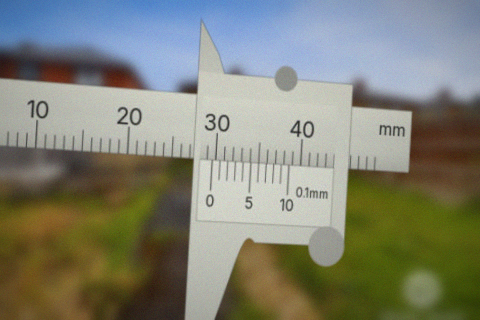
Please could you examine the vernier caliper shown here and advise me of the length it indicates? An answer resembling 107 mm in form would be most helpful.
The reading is 29.6 mm
